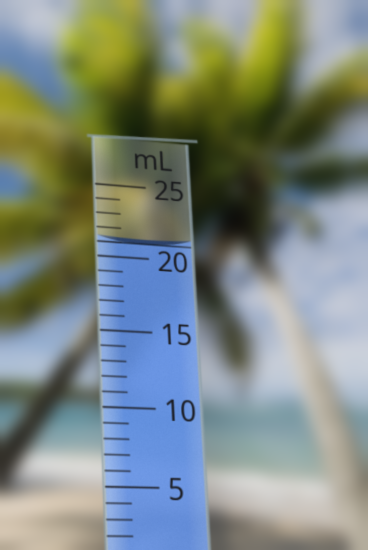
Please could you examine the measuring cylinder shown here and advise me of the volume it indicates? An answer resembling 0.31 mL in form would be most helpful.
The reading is 21 mL
